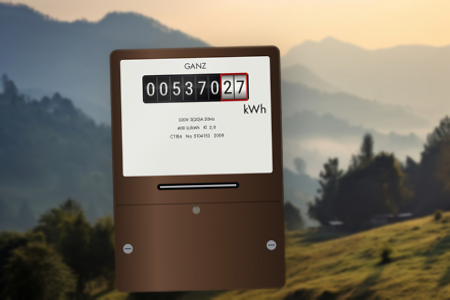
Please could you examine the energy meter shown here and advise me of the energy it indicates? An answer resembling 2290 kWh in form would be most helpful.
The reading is 5370.27 kWh
